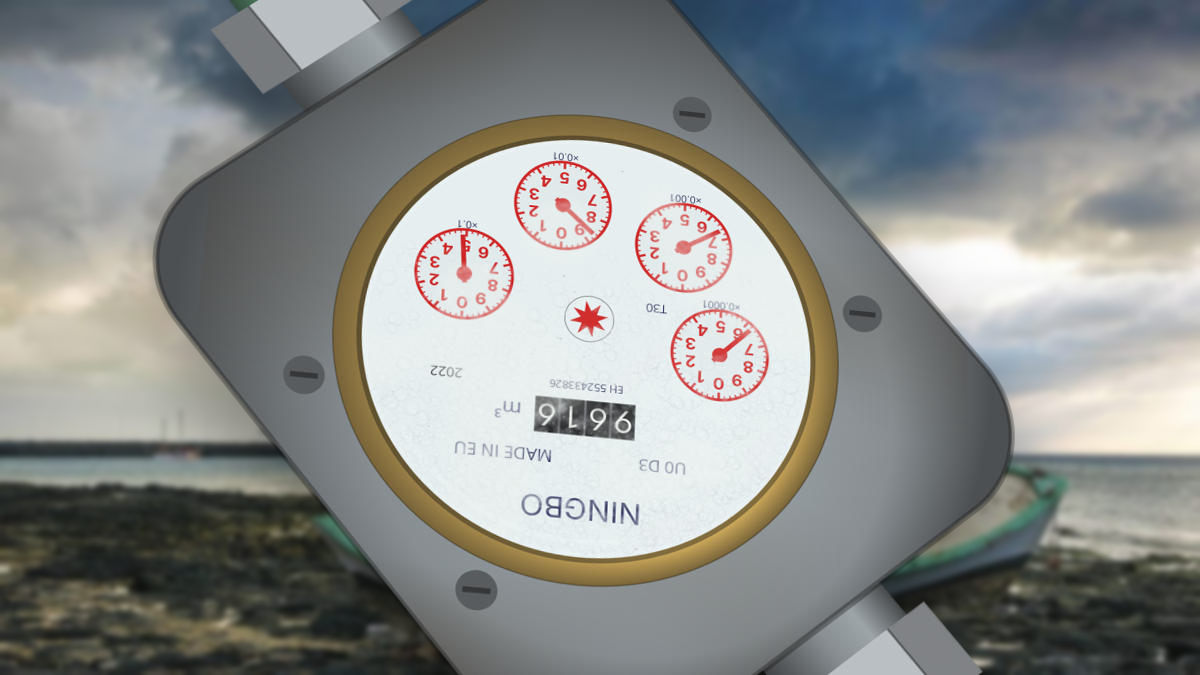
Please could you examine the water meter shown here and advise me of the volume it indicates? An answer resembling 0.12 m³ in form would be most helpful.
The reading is 9616.4866 m³
